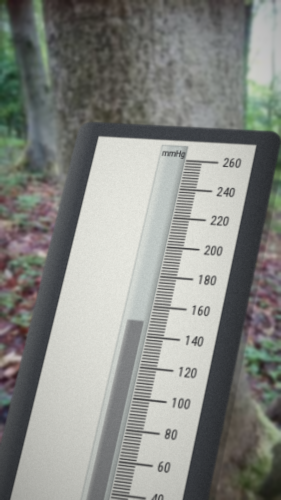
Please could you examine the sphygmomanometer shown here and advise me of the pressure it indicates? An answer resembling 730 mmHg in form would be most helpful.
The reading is 150 mmHg
